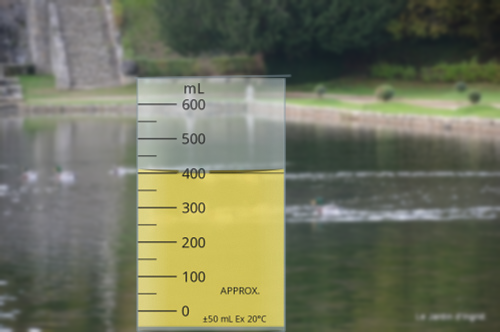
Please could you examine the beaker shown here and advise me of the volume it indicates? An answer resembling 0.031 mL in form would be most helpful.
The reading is 400 mL
